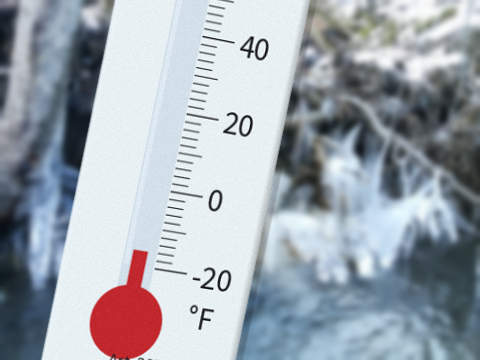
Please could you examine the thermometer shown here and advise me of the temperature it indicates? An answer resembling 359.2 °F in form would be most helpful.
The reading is -16 °F
